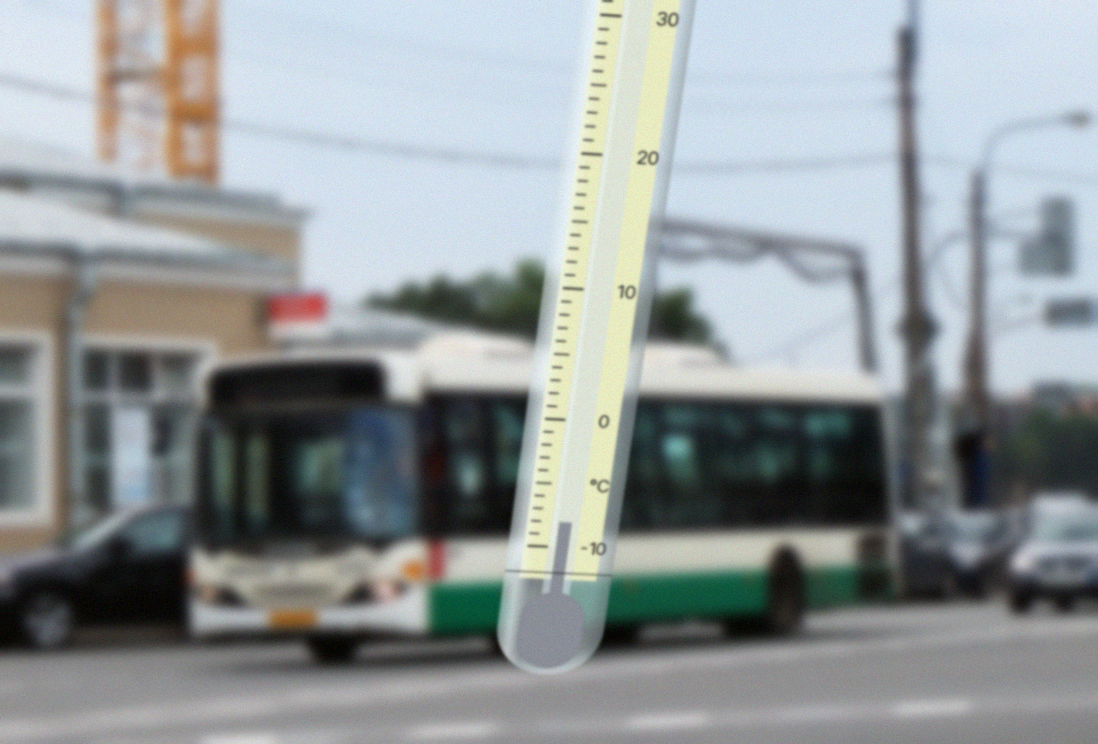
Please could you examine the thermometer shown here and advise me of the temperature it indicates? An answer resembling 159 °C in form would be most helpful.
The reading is -8 °C
